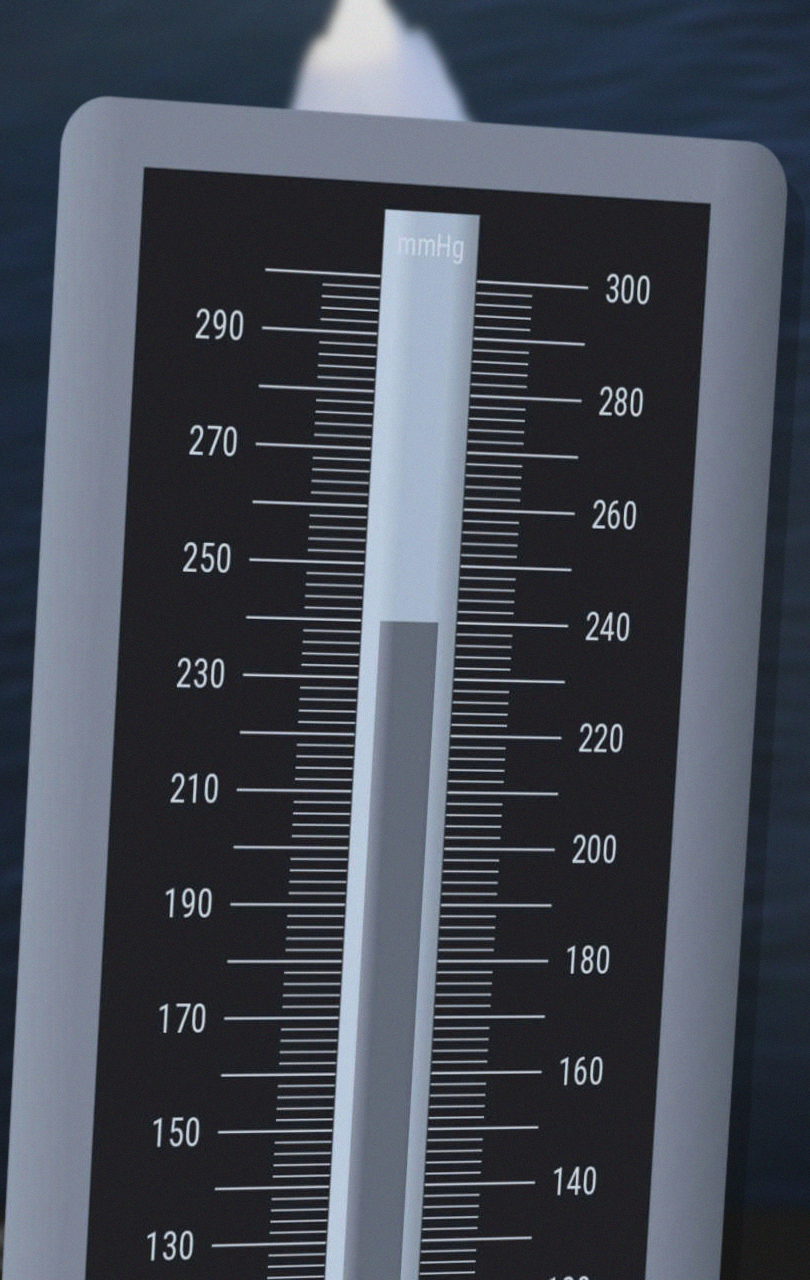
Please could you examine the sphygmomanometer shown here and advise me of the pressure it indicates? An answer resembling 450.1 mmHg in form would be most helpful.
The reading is 240 mmHg
